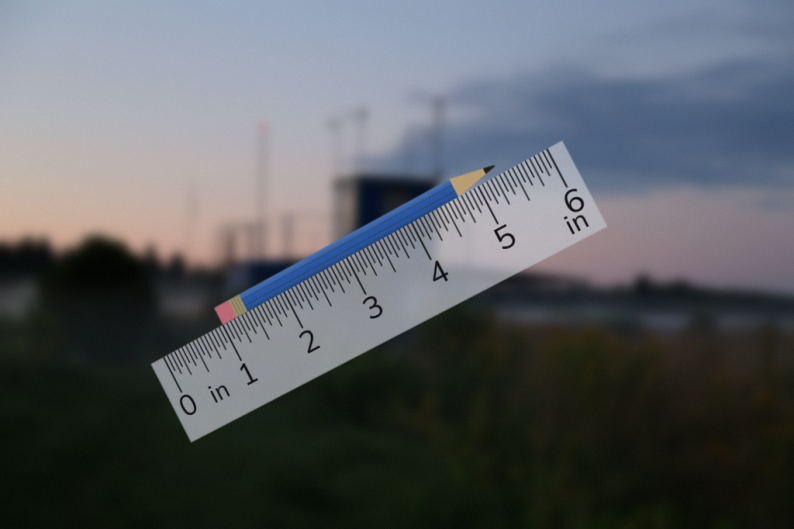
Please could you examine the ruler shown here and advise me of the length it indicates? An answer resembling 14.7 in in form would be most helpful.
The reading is 4.3125 in
